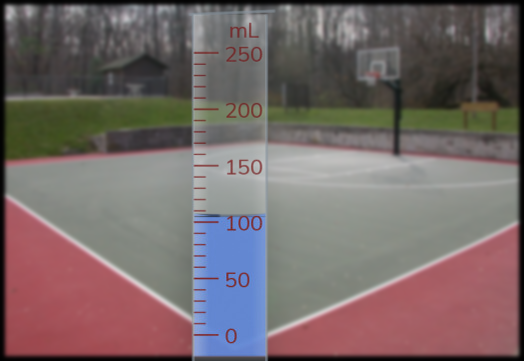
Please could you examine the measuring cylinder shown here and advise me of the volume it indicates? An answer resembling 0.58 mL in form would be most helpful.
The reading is 105 mL
